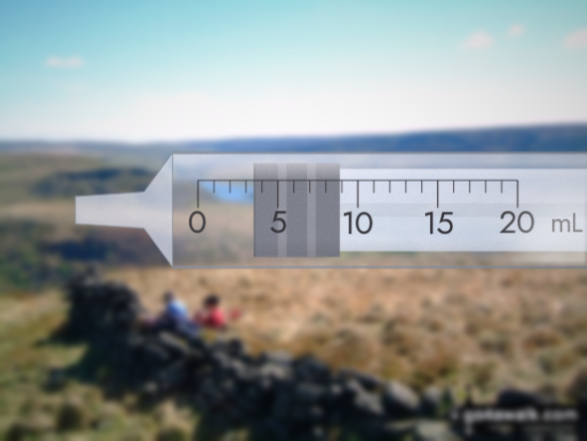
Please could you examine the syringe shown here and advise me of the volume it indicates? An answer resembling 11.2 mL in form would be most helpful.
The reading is 3.5 mL
